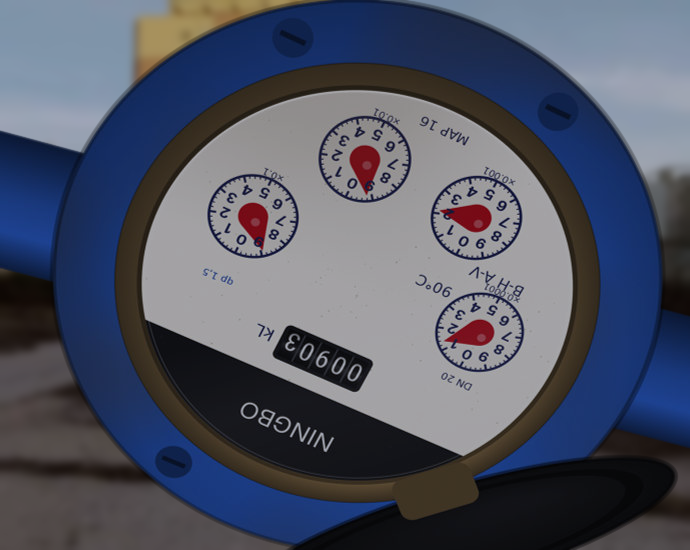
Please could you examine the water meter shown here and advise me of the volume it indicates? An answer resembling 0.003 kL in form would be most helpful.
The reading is 902.8921 kL
